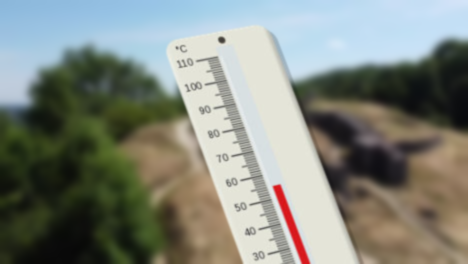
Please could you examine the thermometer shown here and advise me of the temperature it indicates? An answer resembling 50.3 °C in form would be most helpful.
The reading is 55 °C
